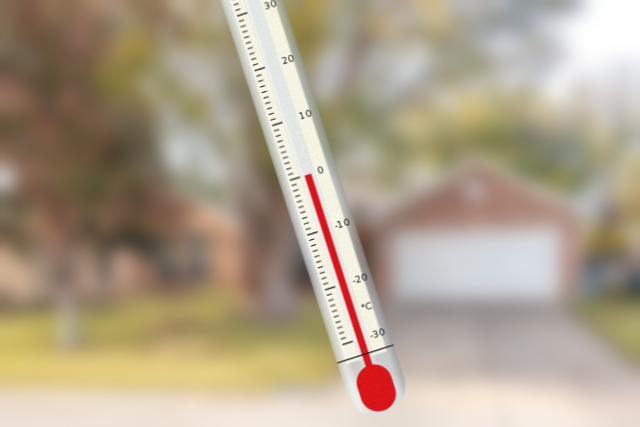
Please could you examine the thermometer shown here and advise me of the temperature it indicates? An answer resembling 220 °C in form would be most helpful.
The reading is 0 °C
